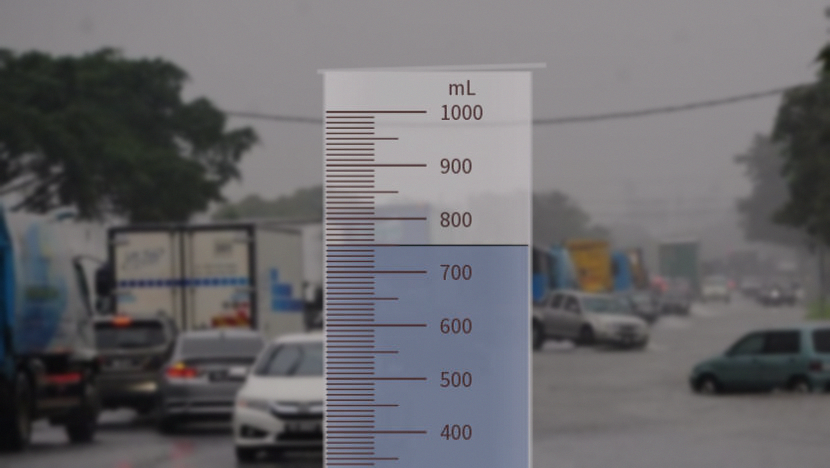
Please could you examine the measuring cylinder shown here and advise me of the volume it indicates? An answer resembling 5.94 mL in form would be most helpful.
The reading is 750 mL
